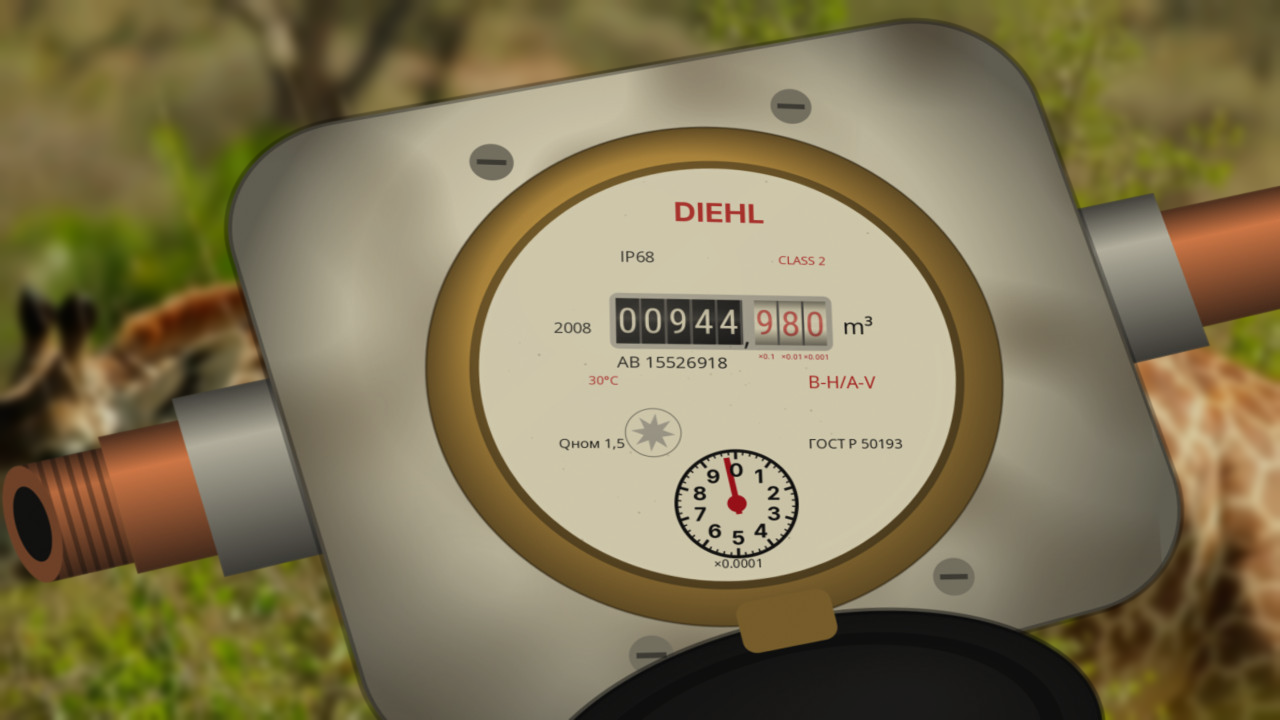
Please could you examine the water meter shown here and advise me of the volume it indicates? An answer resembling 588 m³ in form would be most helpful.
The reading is 944.9799 m³
